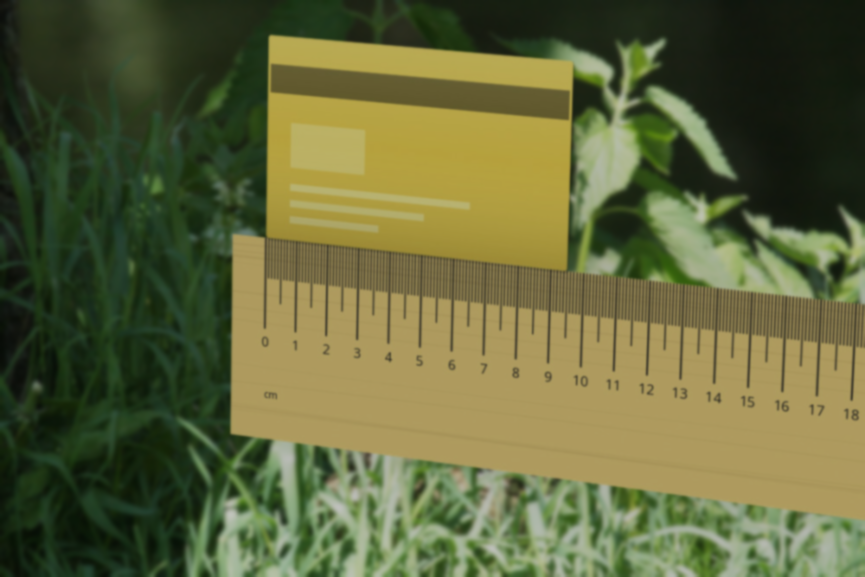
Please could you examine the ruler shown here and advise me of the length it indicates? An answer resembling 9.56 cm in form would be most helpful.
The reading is 9.5 cm
